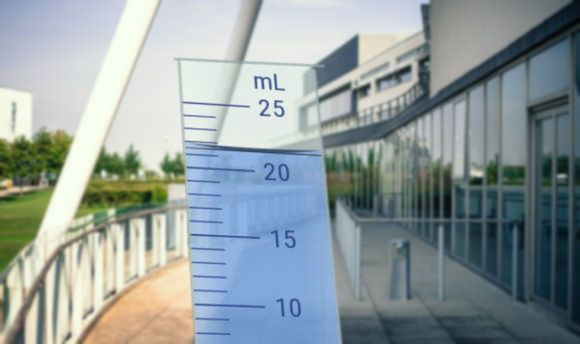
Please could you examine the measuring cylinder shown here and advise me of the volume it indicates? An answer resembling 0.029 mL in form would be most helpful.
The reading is 21.5 mL
